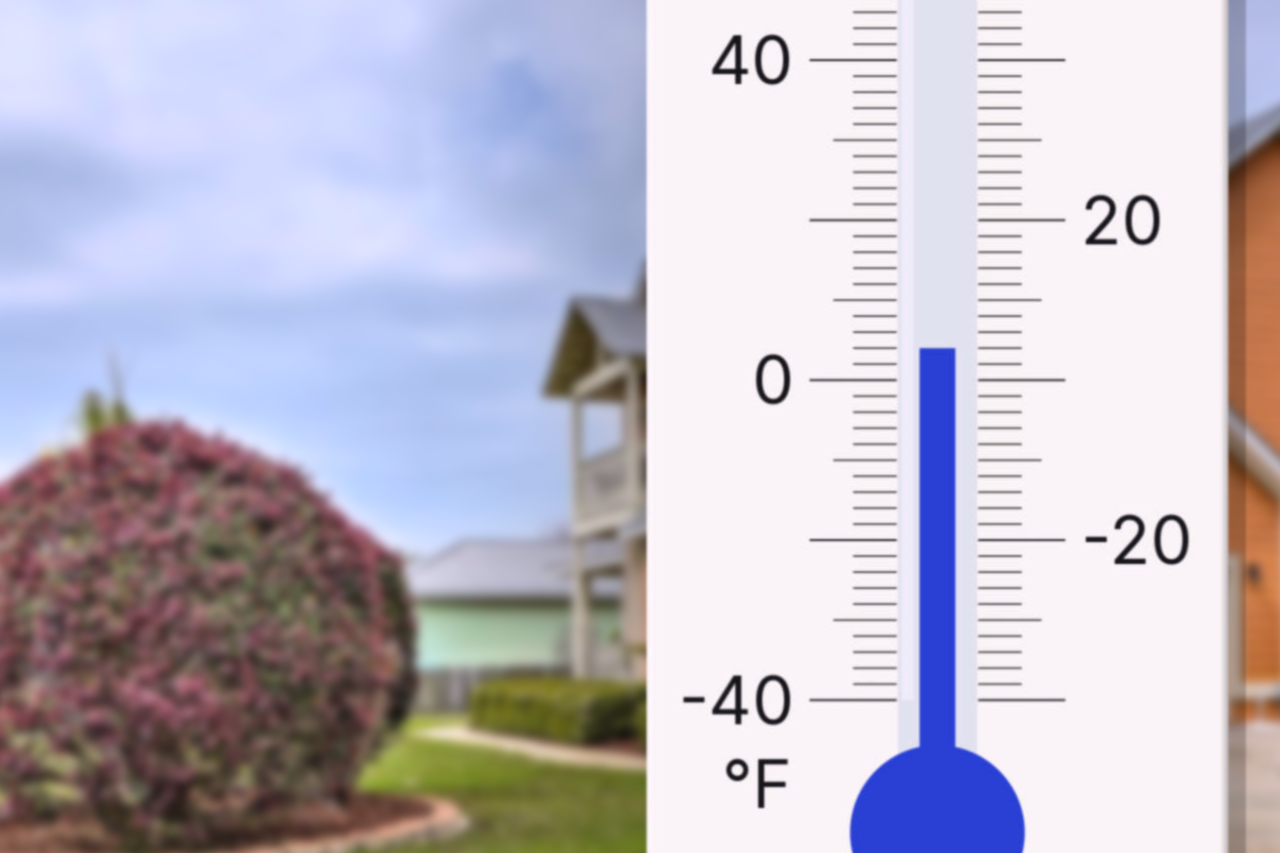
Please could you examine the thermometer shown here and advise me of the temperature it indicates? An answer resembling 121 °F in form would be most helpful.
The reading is 4 °F
